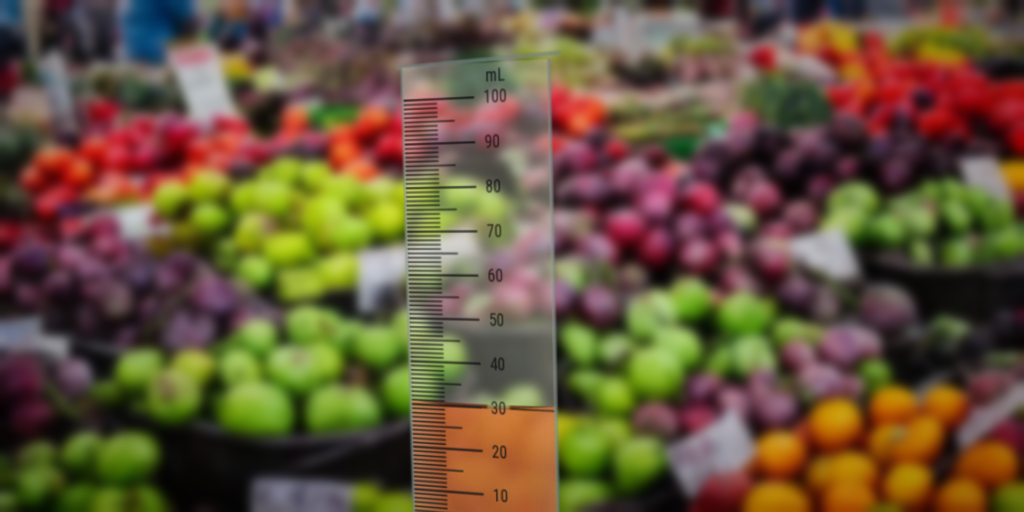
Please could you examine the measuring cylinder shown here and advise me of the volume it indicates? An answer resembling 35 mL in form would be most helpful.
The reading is 30 mL
